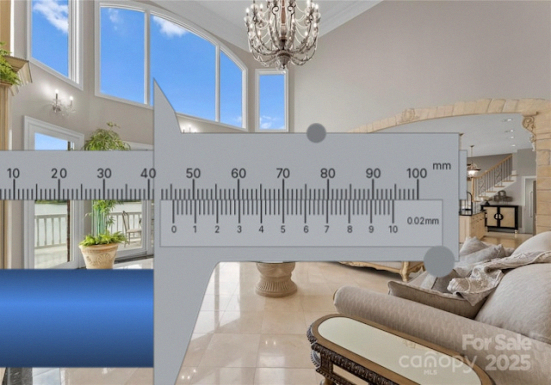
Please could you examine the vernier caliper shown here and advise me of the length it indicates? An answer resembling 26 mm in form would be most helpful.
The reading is 45.5 mm
